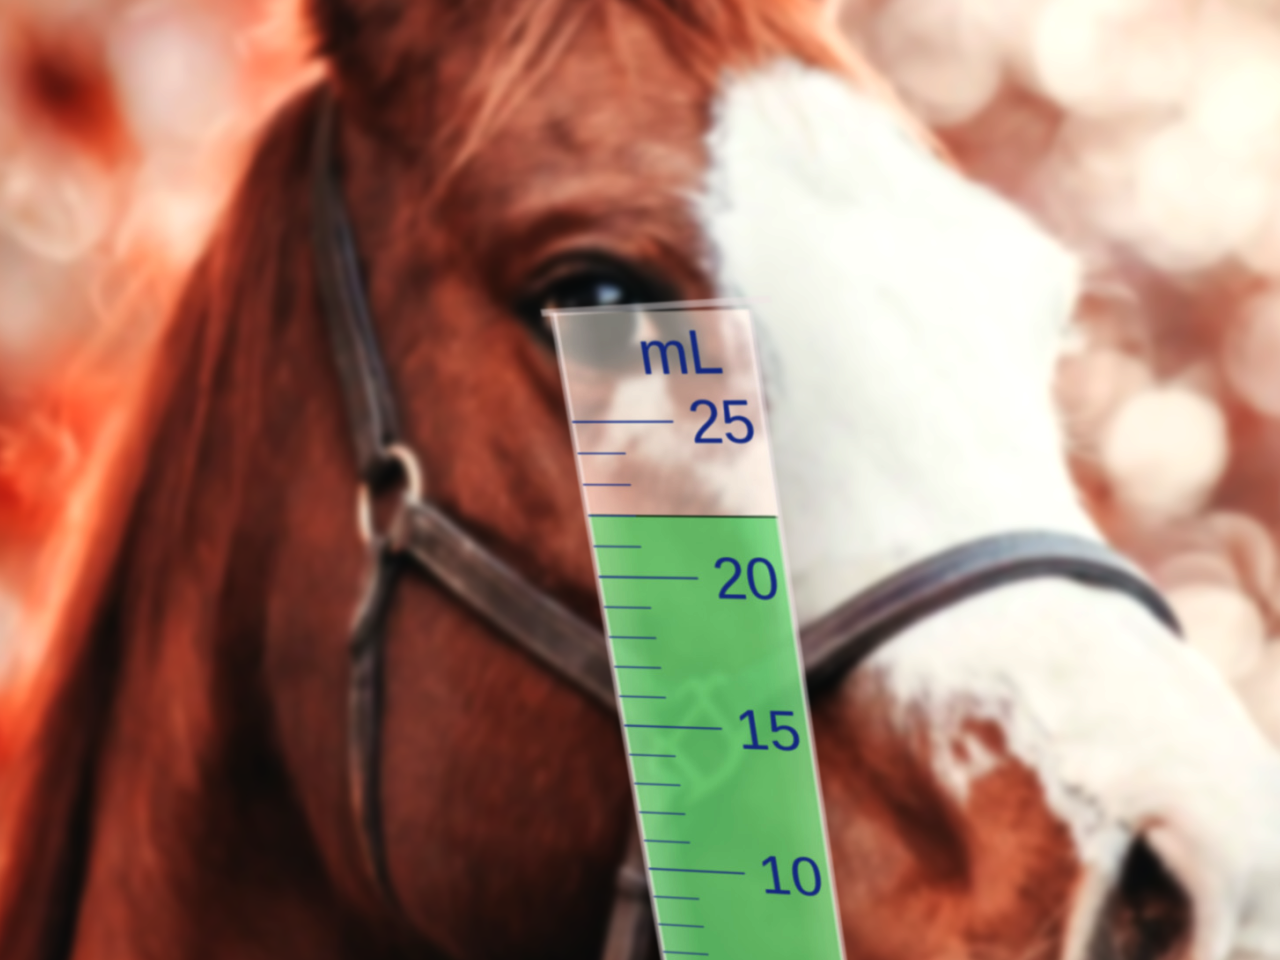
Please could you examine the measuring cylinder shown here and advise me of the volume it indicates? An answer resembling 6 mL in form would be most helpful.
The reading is 22 mL
